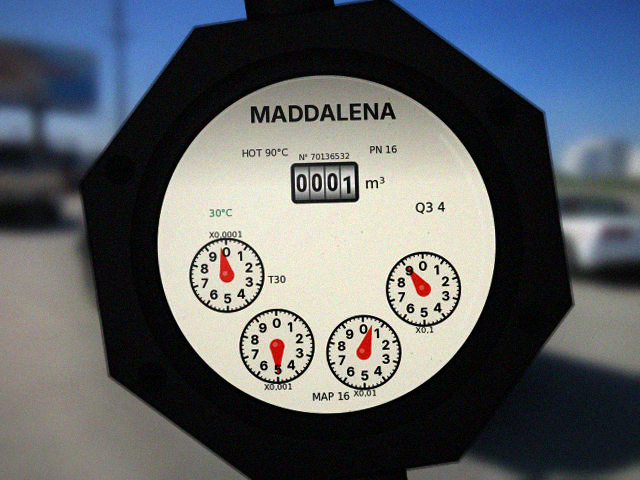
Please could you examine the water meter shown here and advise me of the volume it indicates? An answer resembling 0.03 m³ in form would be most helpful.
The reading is 0.9049 m³
